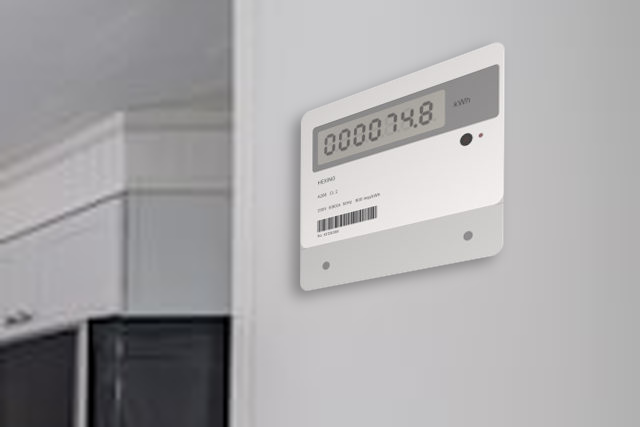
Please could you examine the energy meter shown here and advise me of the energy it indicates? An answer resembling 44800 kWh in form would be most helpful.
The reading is 74.8 kWh
